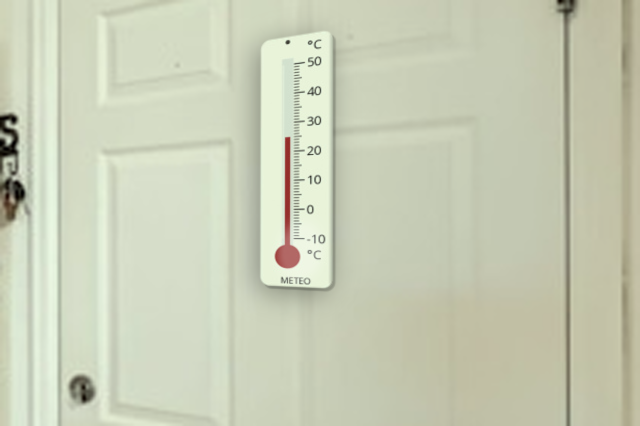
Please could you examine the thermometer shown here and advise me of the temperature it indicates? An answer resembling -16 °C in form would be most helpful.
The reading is 25 °C
